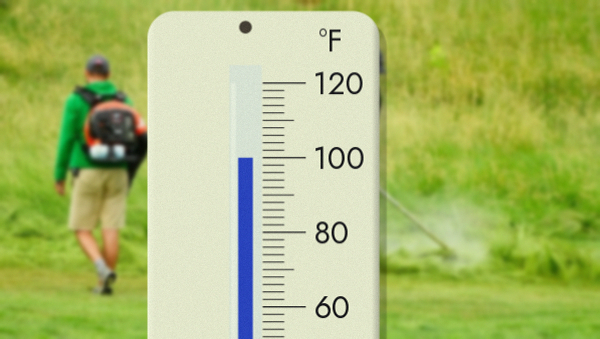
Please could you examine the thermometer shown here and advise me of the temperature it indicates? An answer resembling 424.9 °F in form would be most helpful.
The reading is 100 °F
